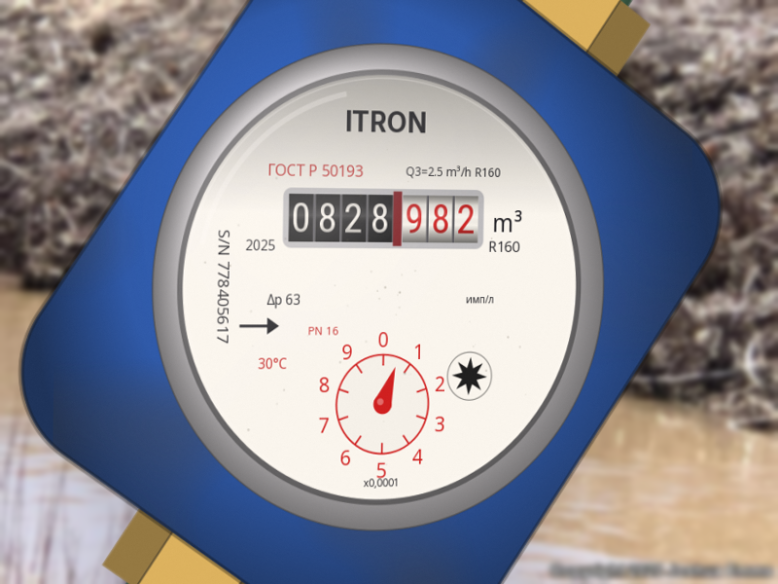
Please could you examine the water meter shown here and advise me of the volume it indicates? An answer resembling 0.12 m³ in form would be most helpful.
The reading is 828.9820 m³
